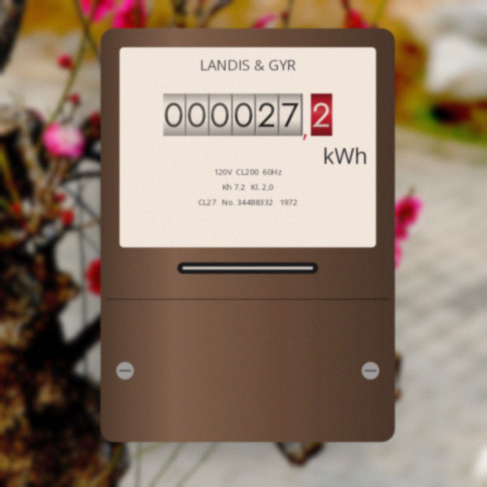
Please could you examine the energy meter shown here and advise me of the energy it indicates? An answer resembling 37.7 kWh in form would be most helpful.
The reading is 27.2 kWh
